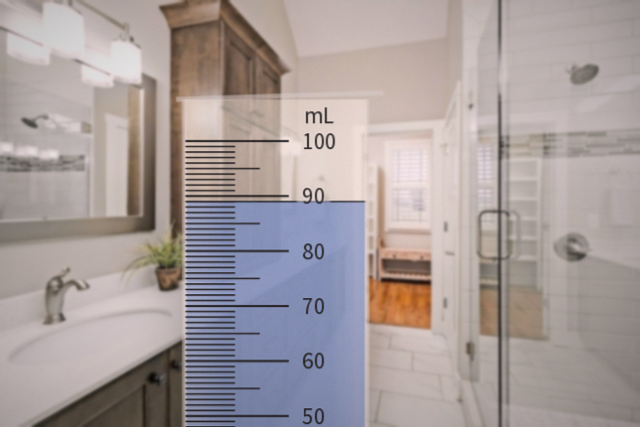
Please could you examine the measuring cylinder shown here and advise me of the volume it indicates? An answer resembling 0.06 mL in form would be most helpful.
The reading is 89 mL
